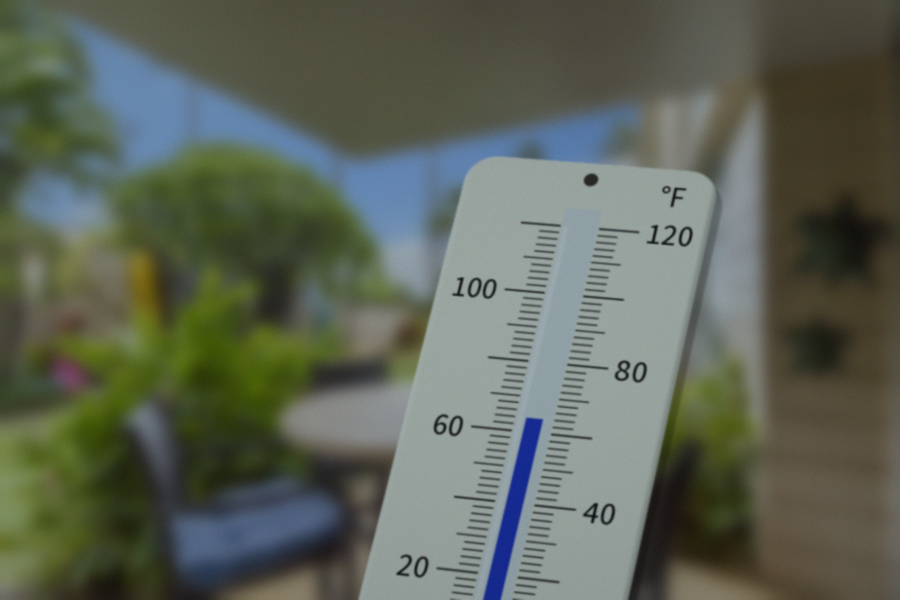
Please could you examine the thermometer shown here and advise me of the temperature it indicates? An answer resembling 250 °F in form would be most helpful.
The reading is 64 °F
